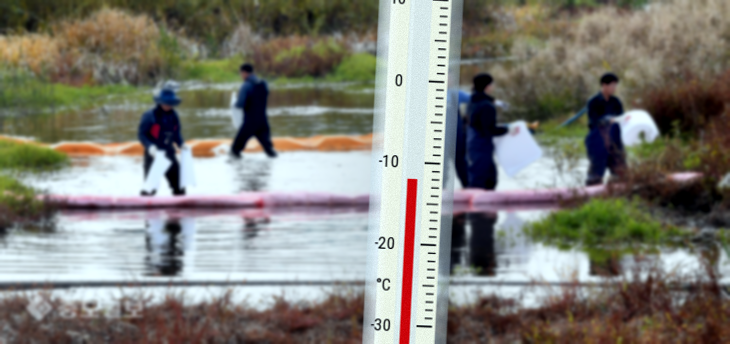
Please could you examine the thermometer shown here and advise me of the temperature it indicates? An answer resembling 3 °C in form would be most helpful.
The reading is -12 °C
